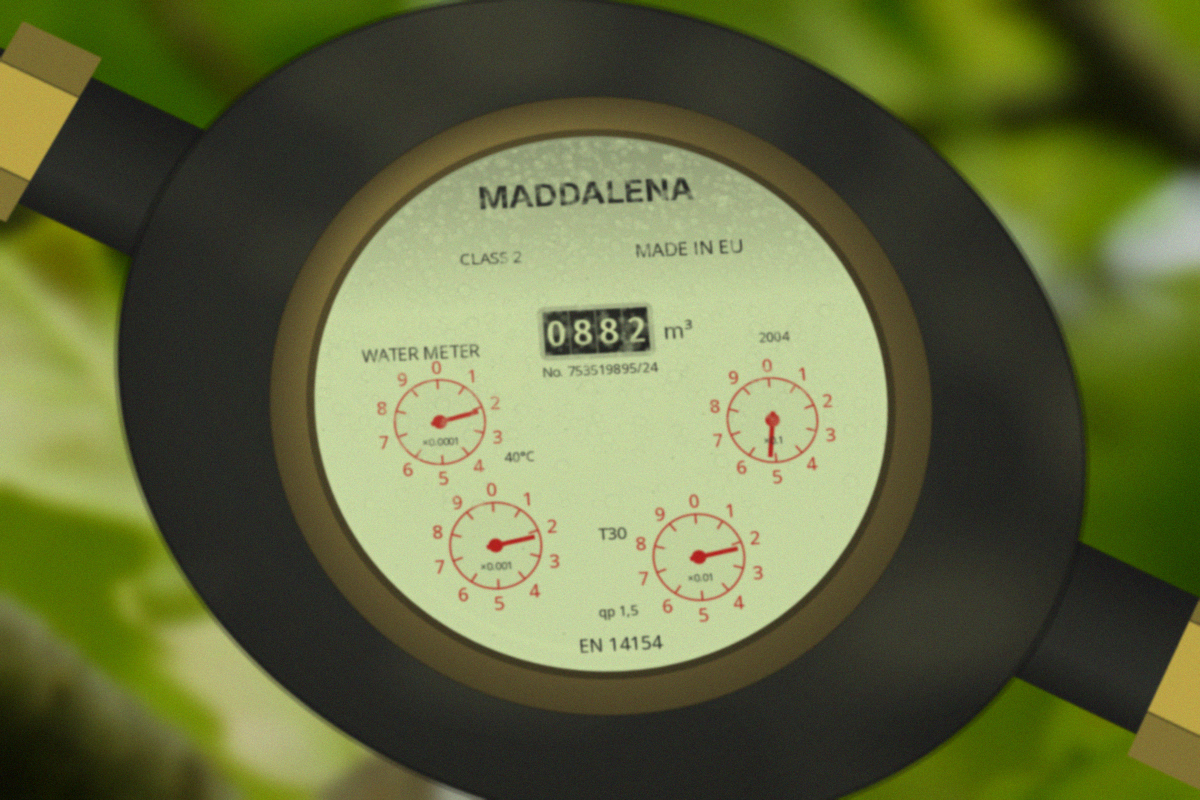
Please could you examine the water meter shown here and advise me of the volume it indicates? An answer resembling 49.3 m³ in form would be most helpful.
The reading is 882.5222 m³
